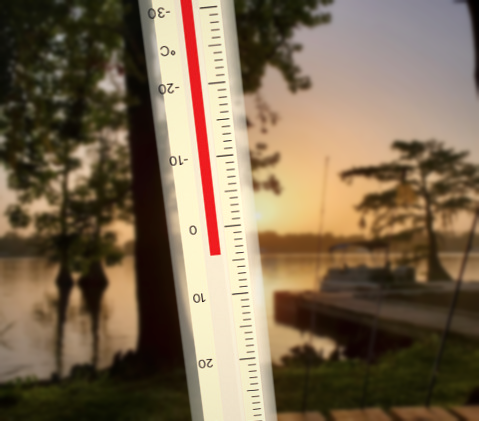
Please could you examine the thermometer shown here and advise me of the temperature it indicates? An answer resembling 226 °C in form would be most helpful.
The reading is 4 °C
